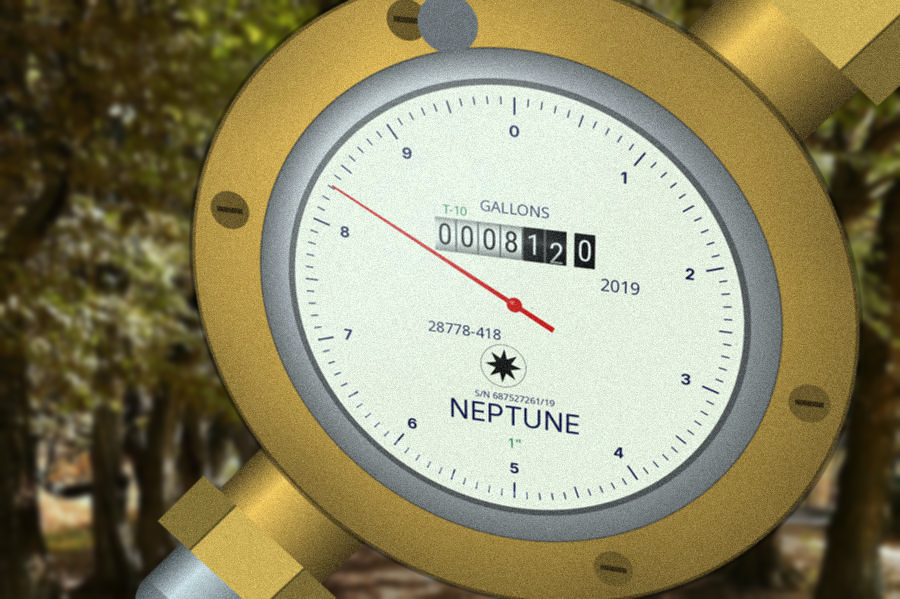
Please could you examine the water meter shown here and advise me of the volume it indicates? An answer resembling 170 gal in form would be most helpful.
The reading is 8118.3 gal
